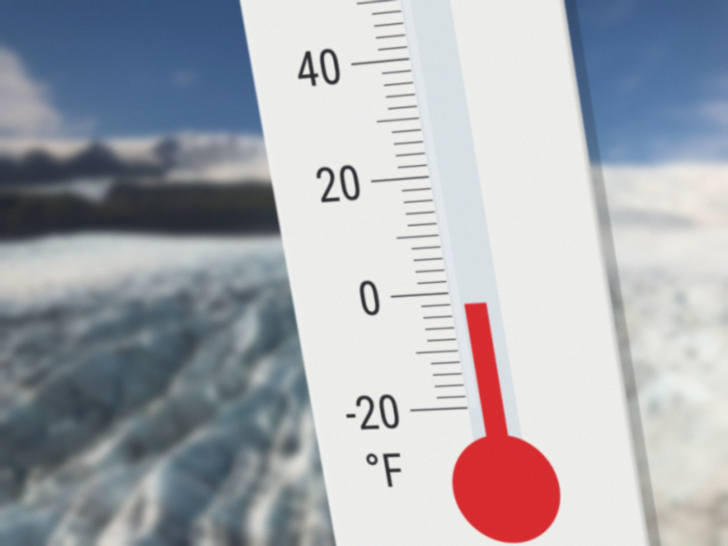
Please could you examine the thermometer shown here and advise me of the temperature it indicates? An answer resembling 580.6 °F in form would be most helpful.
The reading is -2 °F
